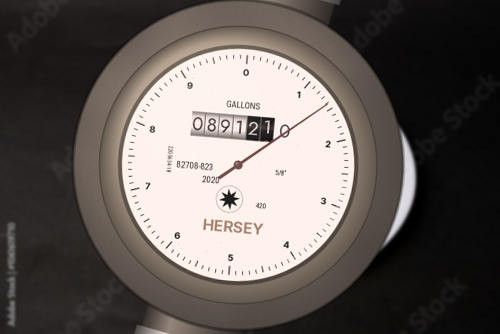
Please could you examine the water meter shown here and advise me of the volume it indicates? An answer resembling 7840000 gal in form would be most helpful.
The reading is 891211.4 gal
